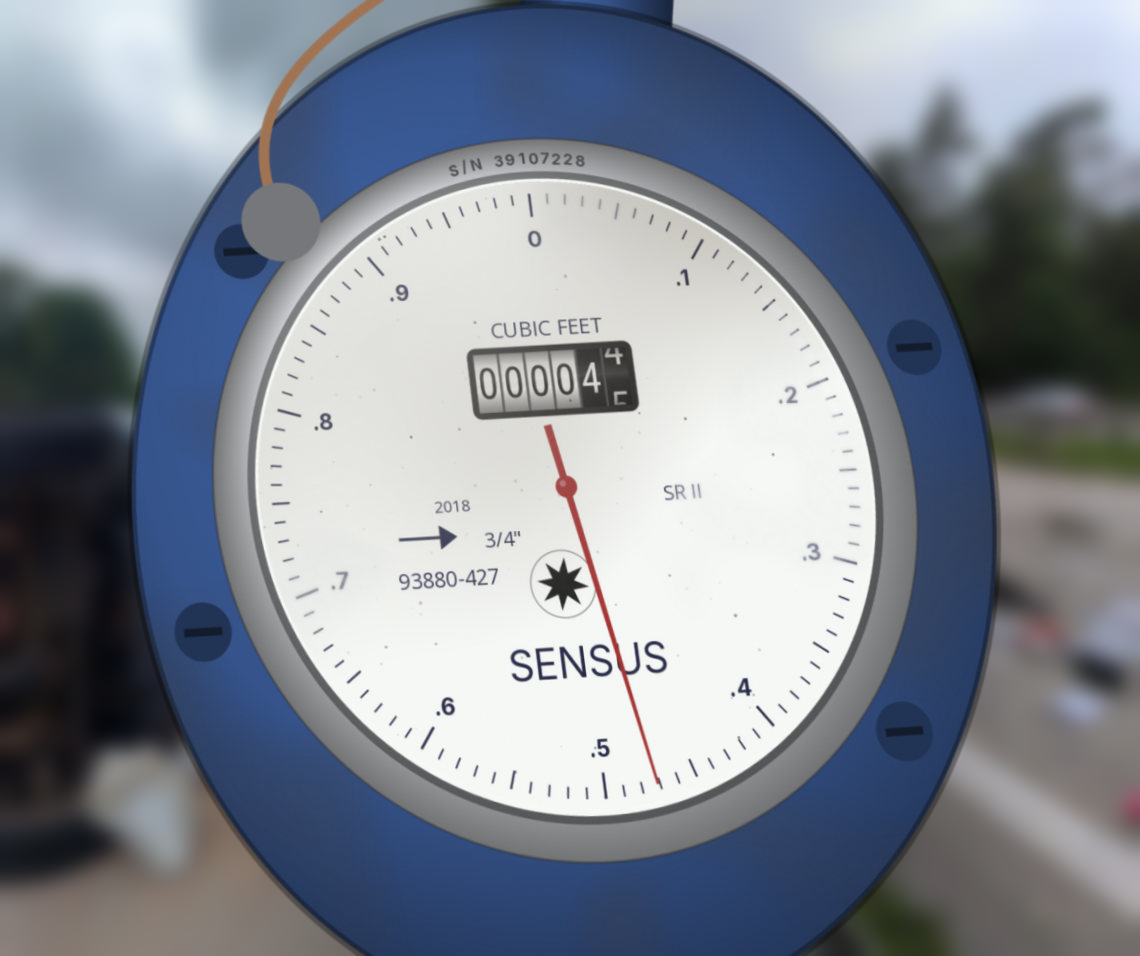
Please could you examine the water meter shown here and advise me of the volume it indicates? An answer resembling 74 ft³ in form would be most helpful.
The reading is 44.47 ft³
